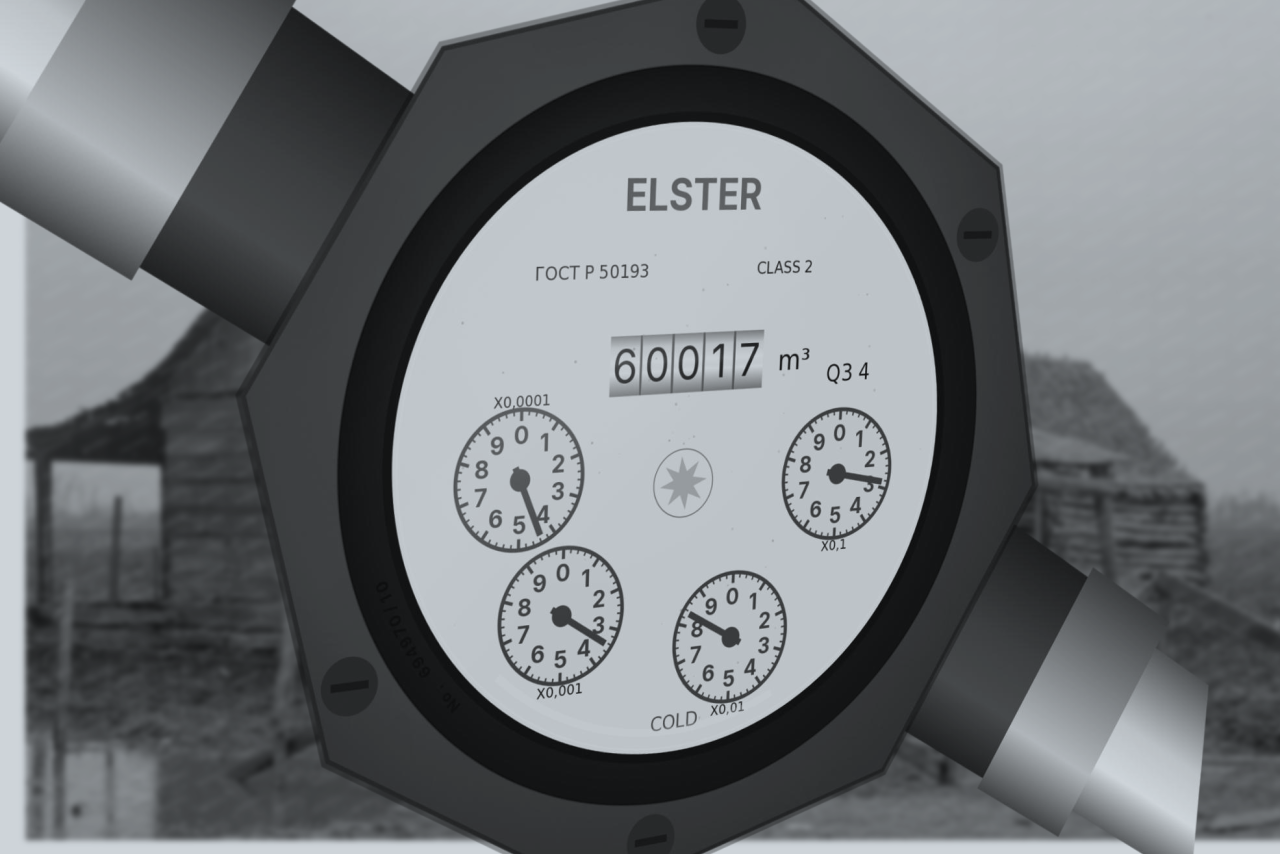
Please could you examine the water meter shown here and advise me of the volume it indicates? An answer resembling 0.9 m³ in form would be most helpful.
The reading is 60017.2834 m³
